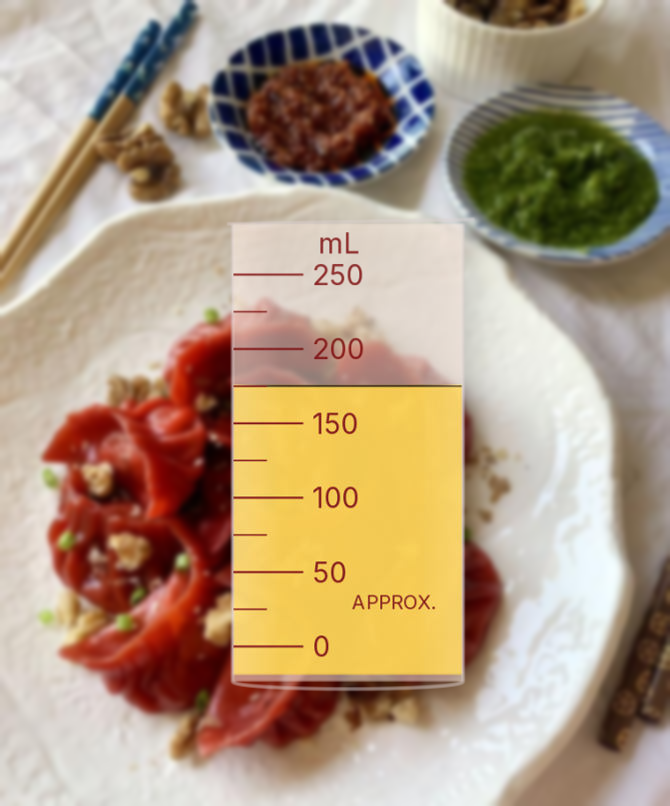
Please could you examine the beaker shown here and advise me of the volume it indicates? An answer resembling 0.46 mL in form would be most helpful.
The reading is 175 mL
